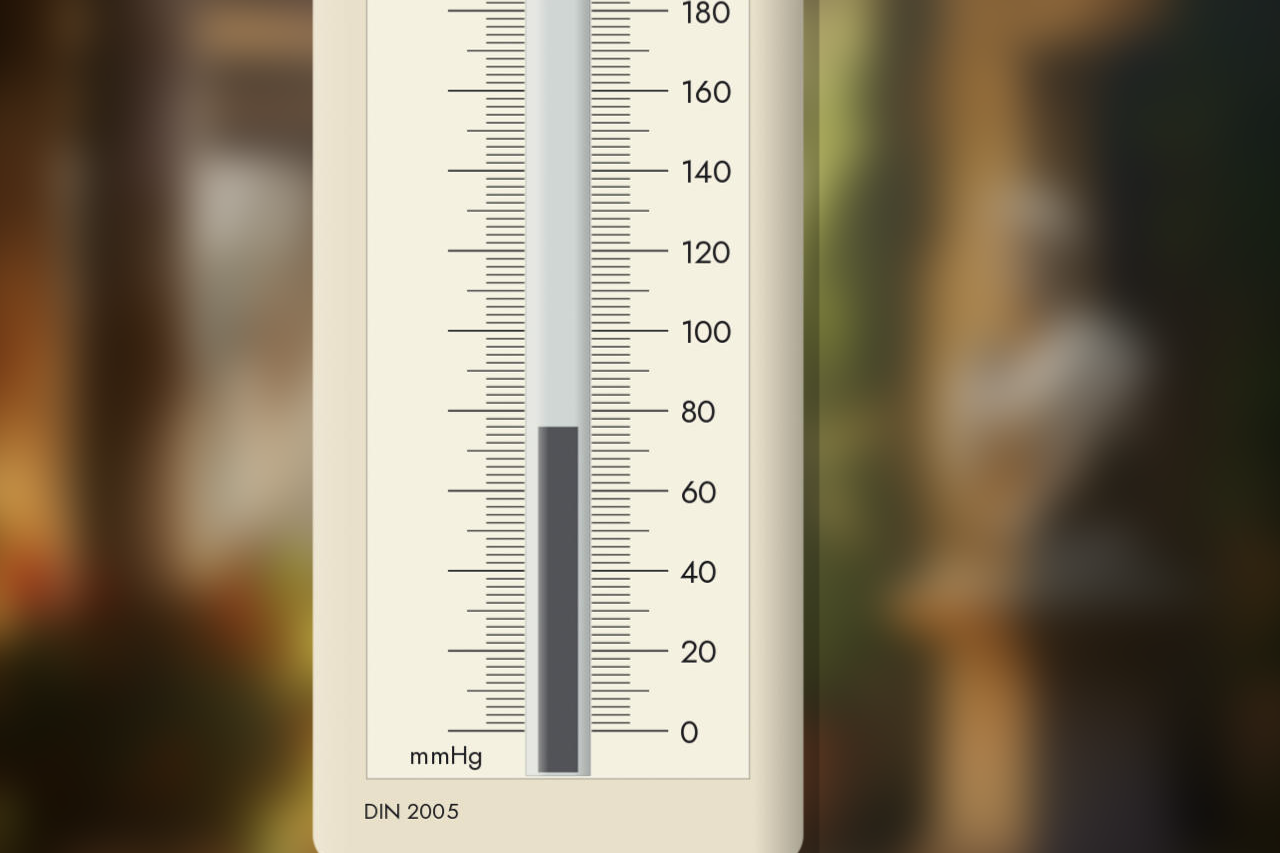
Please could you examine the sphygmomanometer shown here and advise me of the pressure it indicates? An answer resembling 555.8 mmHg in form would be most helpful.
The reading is 76 mmHg
